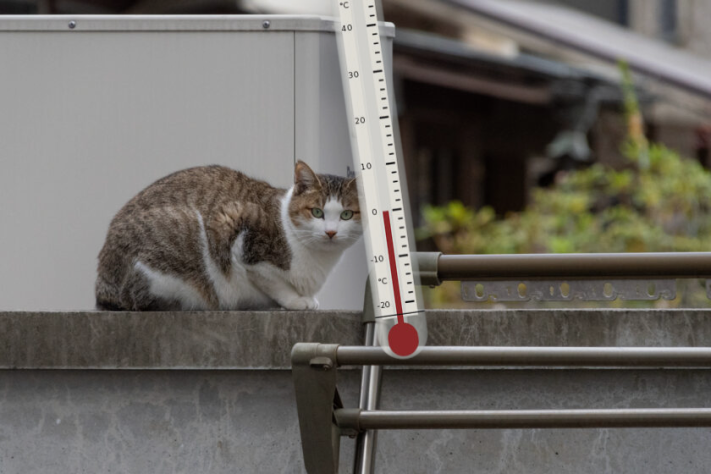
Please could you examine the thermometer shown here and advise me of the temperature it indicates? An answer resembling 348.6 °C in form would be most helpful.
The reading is 0 °C
